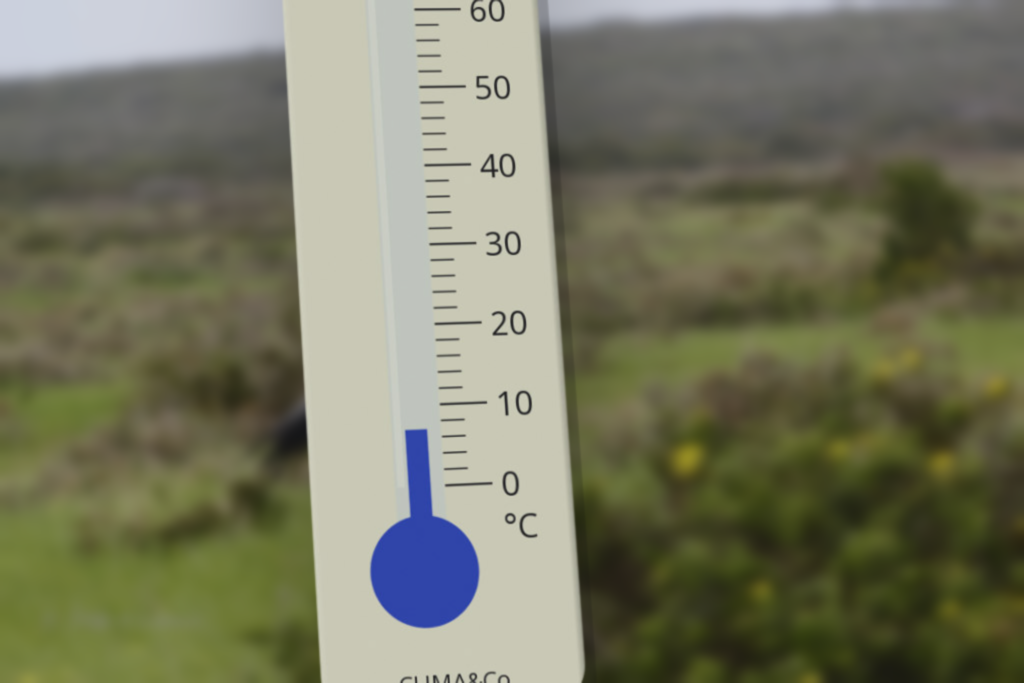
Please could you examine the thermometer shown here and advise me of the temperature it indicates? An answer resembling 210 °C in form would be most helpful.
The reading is 7 °C
